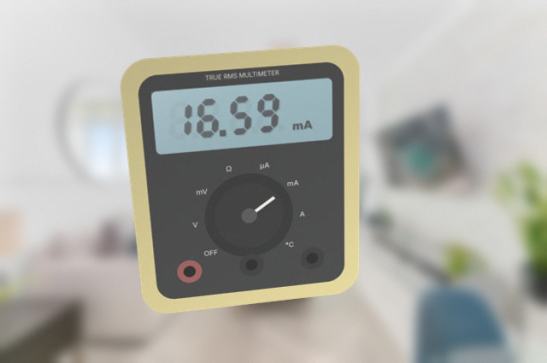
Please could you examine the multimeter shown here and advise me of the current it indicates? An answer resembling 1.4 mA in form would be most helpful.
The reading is 16.59 mA
